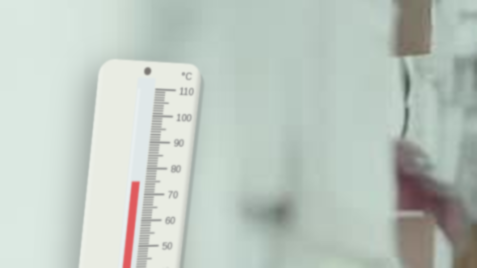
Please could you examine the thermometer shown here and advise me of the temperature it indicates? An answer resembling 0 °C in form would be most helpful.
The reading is 75 °C
